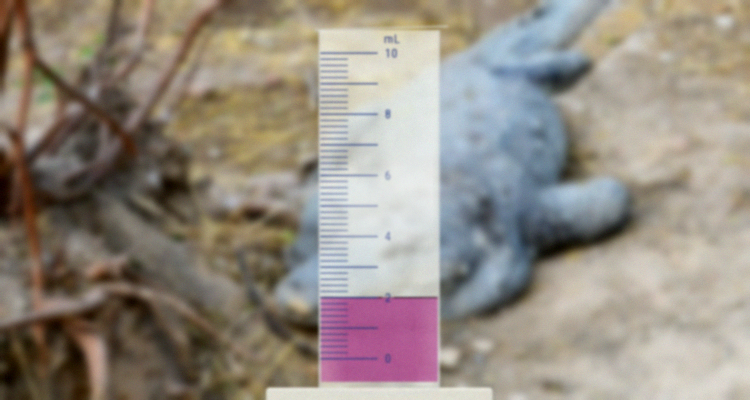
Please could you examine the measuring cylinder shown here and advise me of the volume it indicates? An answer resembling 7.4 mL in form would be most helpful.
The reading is 2 mL
